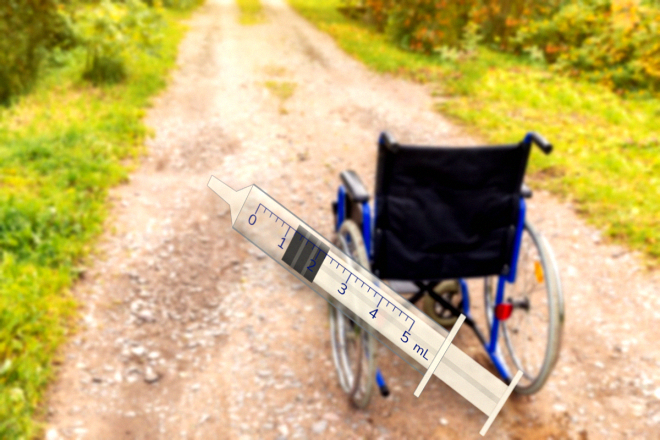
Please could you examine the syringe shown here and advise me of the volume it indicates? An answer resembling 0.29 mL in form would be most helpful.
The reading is 1.2 mL
